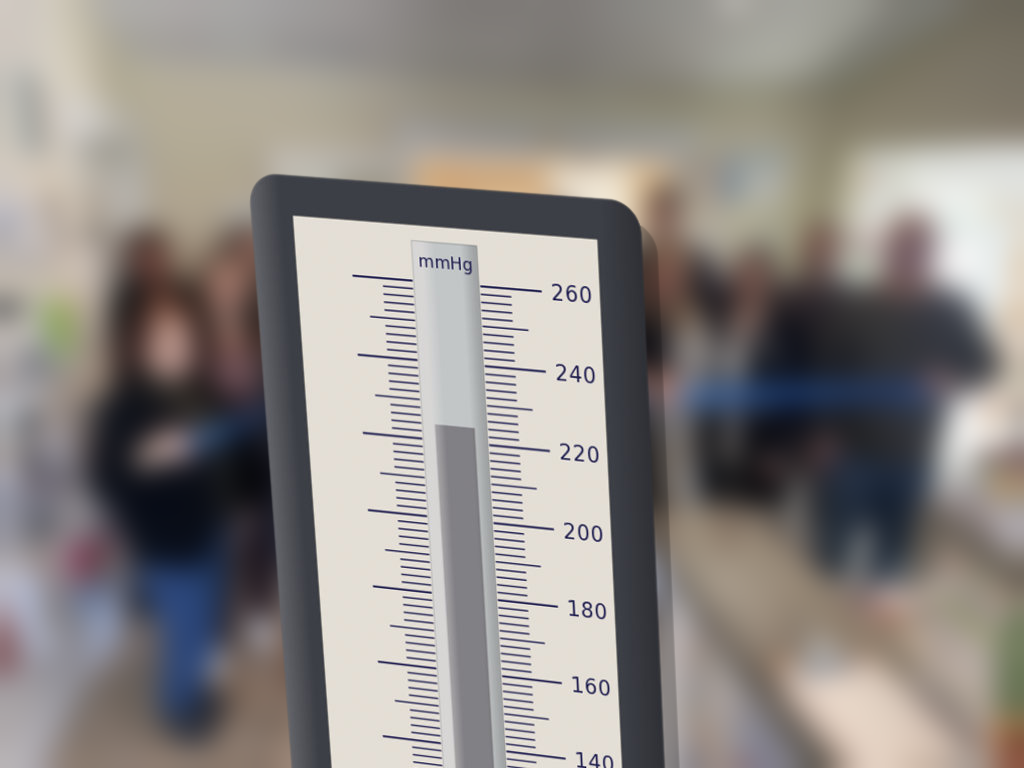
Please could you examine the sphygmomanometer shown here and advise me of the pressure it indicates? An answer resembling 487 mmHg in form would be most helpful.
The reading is 224 mmHg
